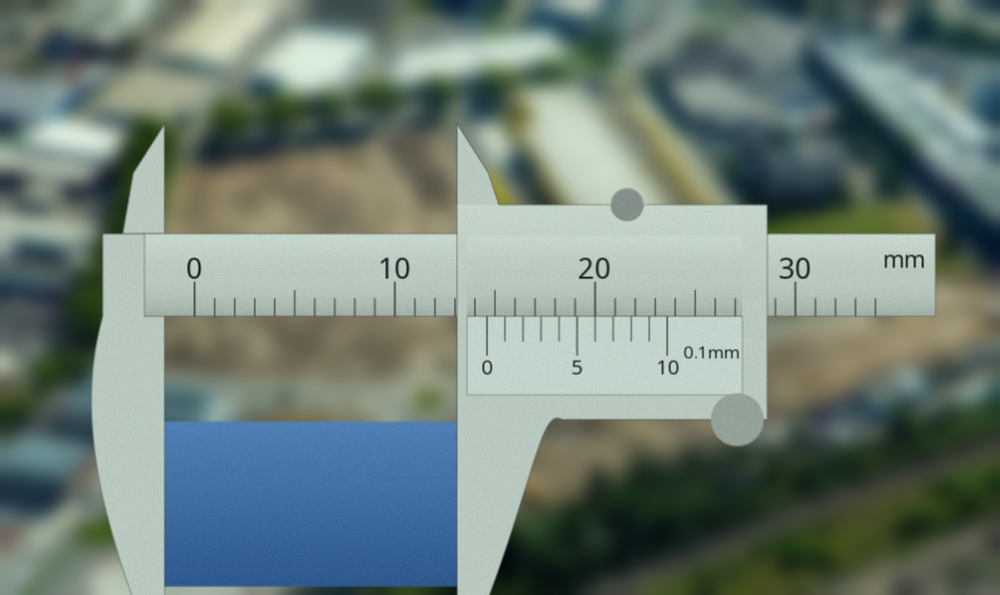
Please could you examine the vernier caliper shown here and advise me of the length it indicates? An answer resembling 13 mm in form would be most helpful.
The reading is 14.6 mm
